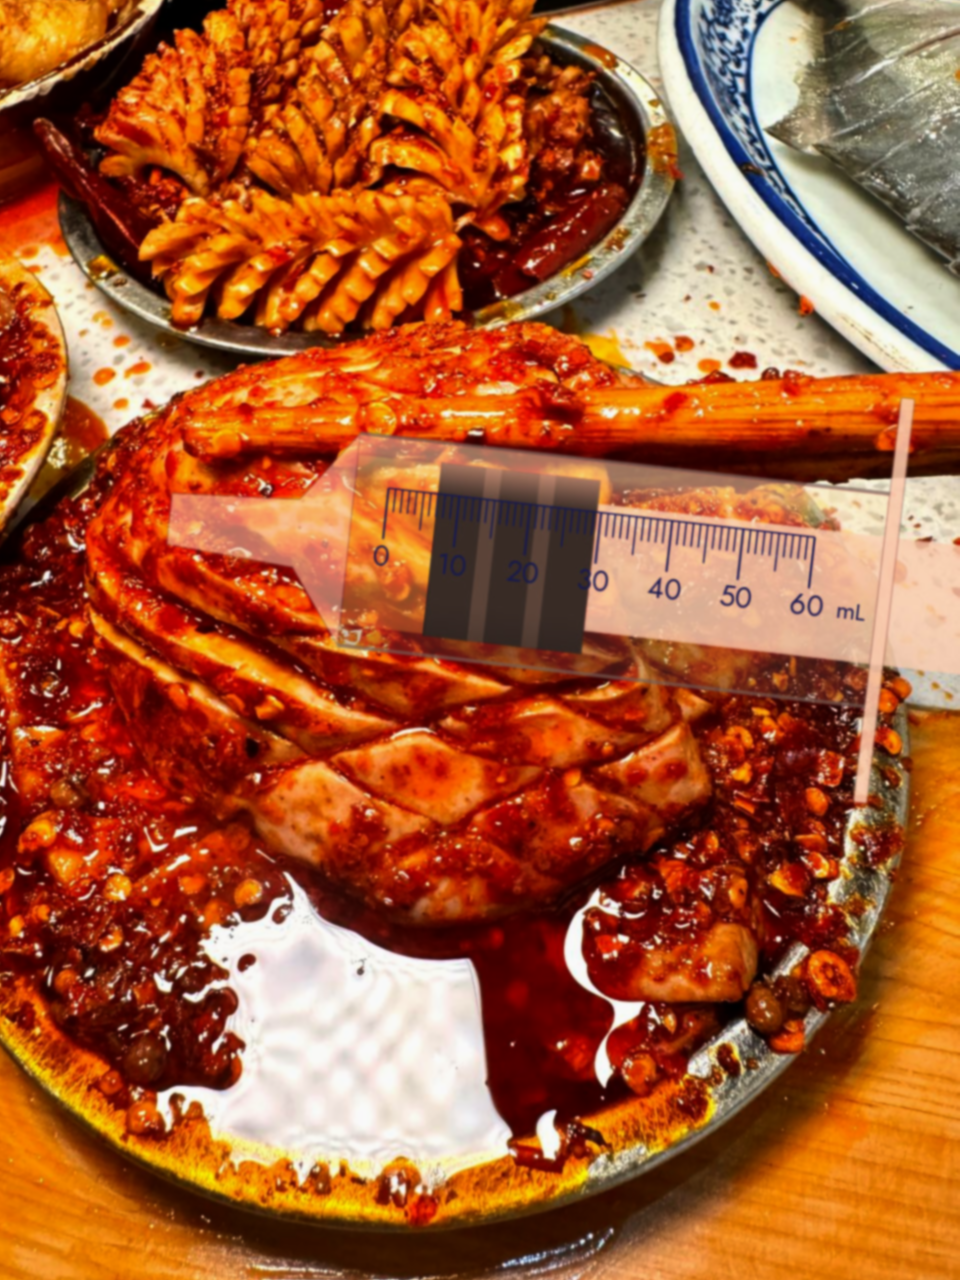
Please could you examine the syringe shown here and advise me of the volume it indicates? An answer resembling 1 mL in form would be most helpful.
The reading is 7 mL
